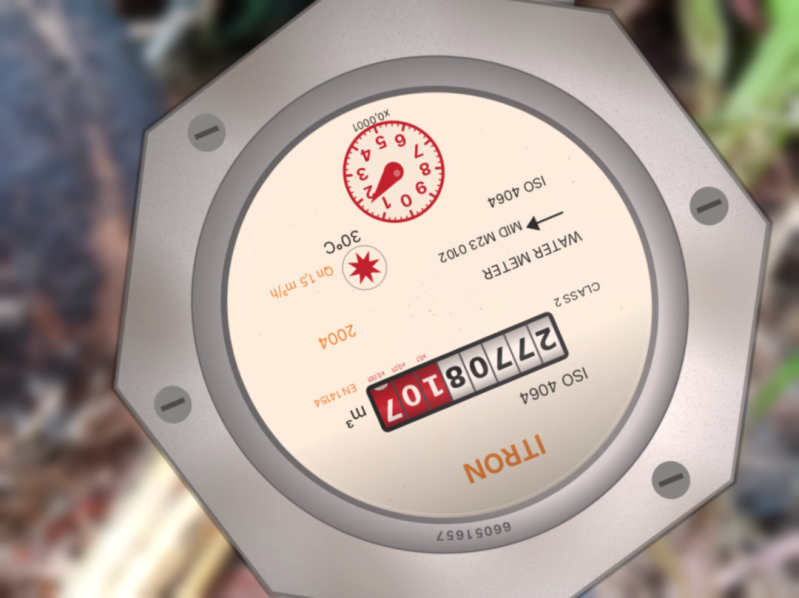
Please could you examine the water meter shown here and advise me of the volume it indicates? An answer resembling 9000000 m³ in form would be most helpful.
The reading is 27708.1071 m³
